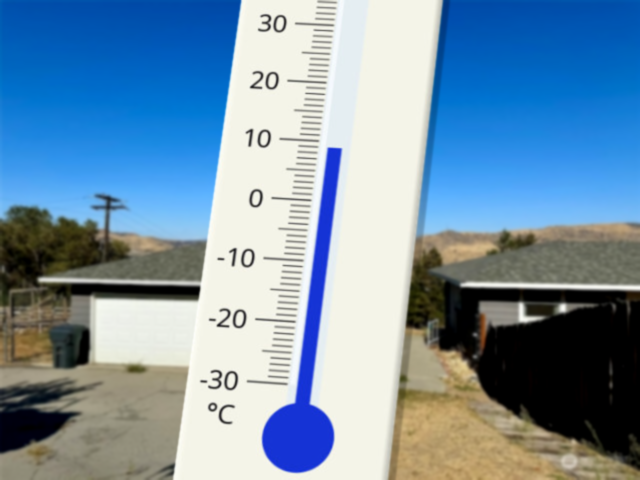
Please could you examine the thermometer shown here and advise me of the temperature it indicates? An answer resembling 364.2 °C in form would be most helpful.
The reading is 9 °C
